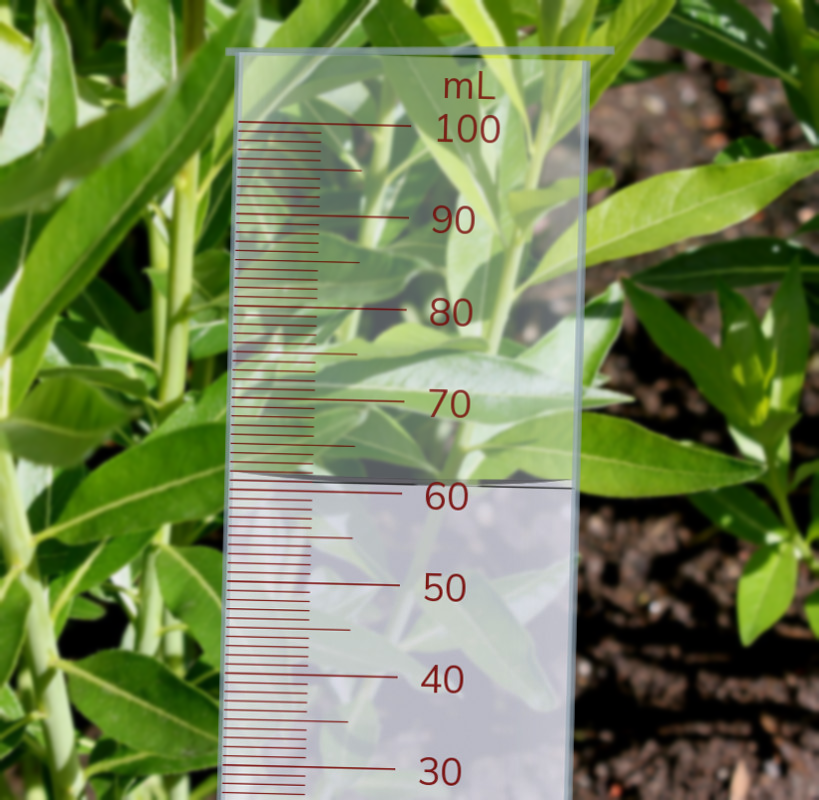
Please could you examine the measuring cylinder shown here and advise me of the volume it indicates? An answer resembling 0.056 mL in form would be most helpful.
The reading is 61 mL
